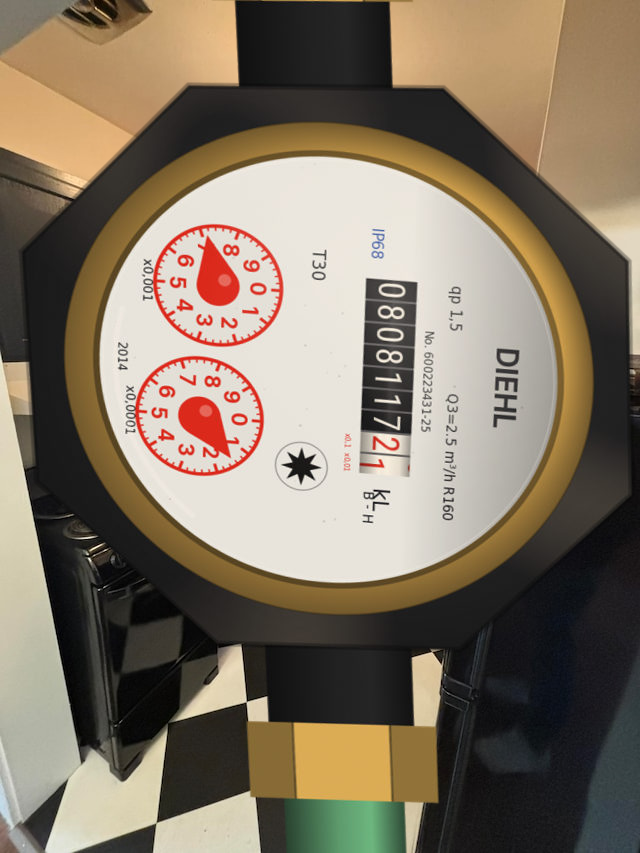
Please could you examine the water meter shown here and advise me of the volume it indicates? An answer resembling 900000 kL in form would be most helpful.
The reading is 808117.2071 kL
